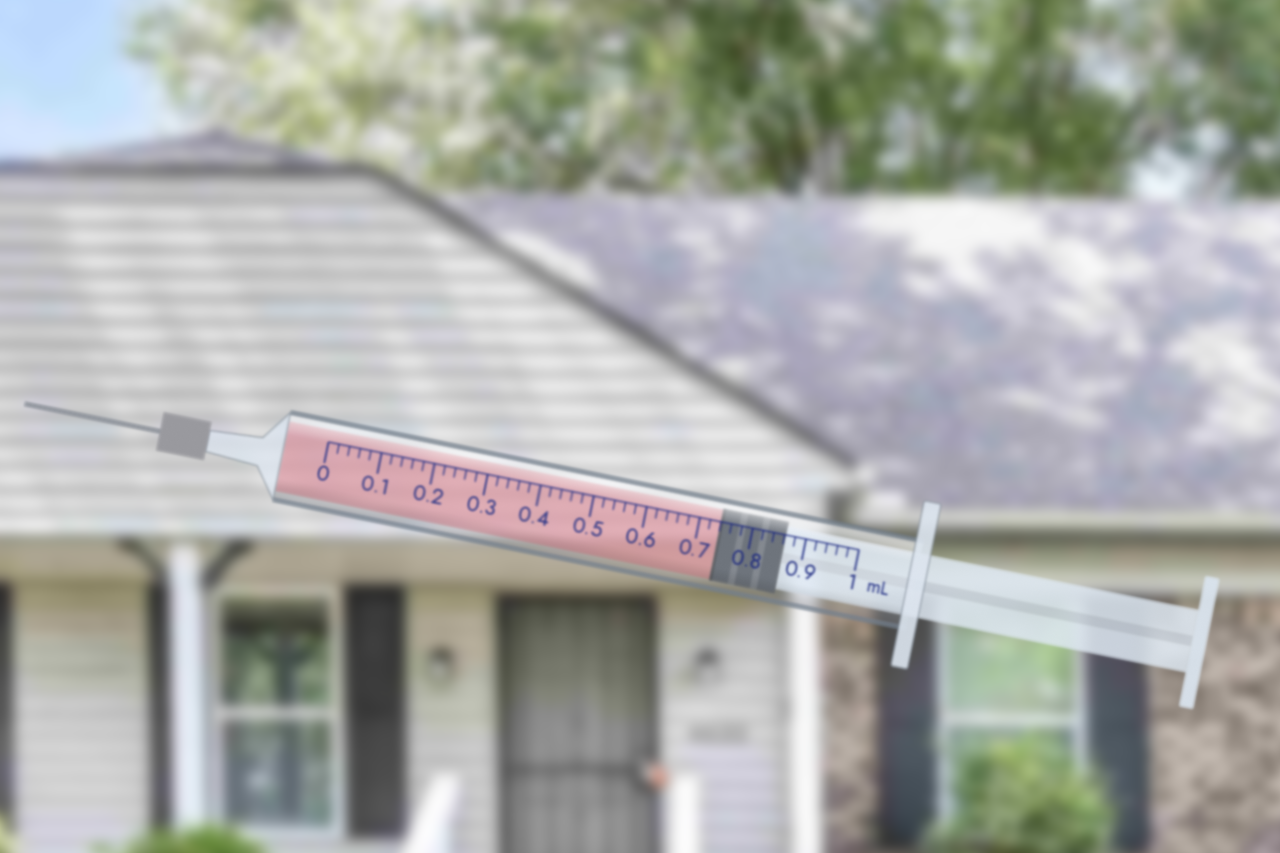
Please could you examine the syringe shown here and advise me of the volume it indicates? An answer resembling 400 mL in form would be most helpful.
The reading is 0.74 mL
